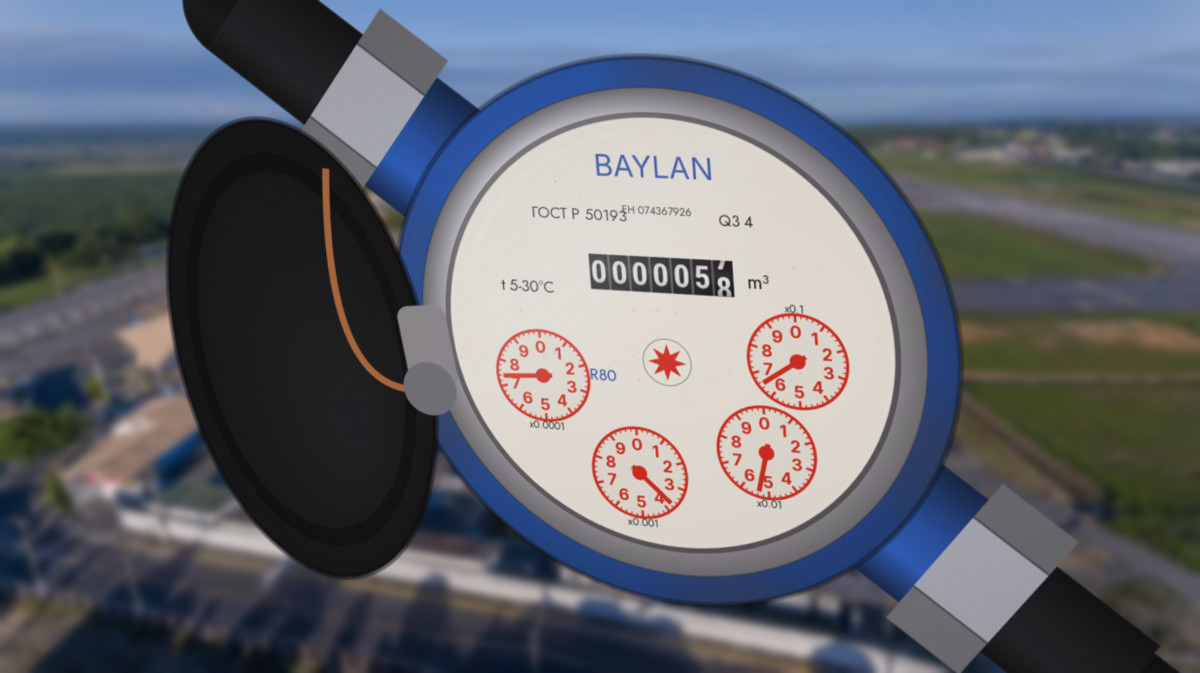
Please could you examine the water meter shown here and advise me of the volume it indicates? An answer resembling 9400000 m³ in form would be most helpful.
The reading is 57.6537 m³
